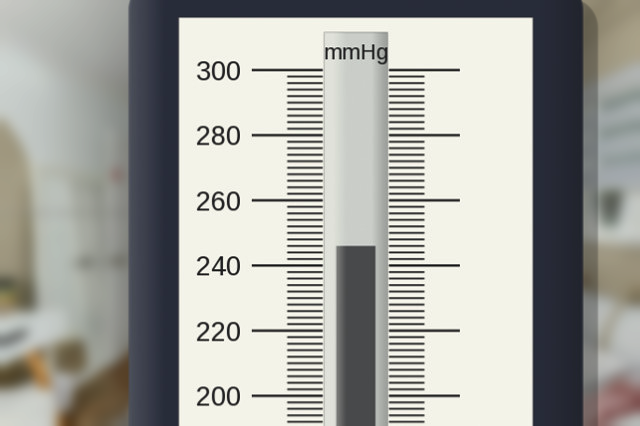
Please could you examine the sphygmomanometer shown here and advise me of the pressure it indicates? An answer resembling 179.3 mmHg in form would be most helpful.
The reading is 246 mmHg
